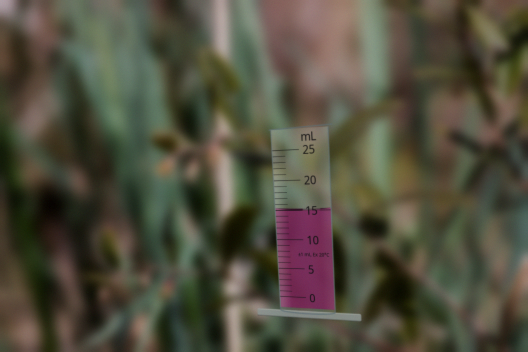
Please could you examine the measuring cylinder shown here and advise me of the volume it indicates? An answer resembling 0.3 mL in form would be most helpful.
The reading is 15 mL
